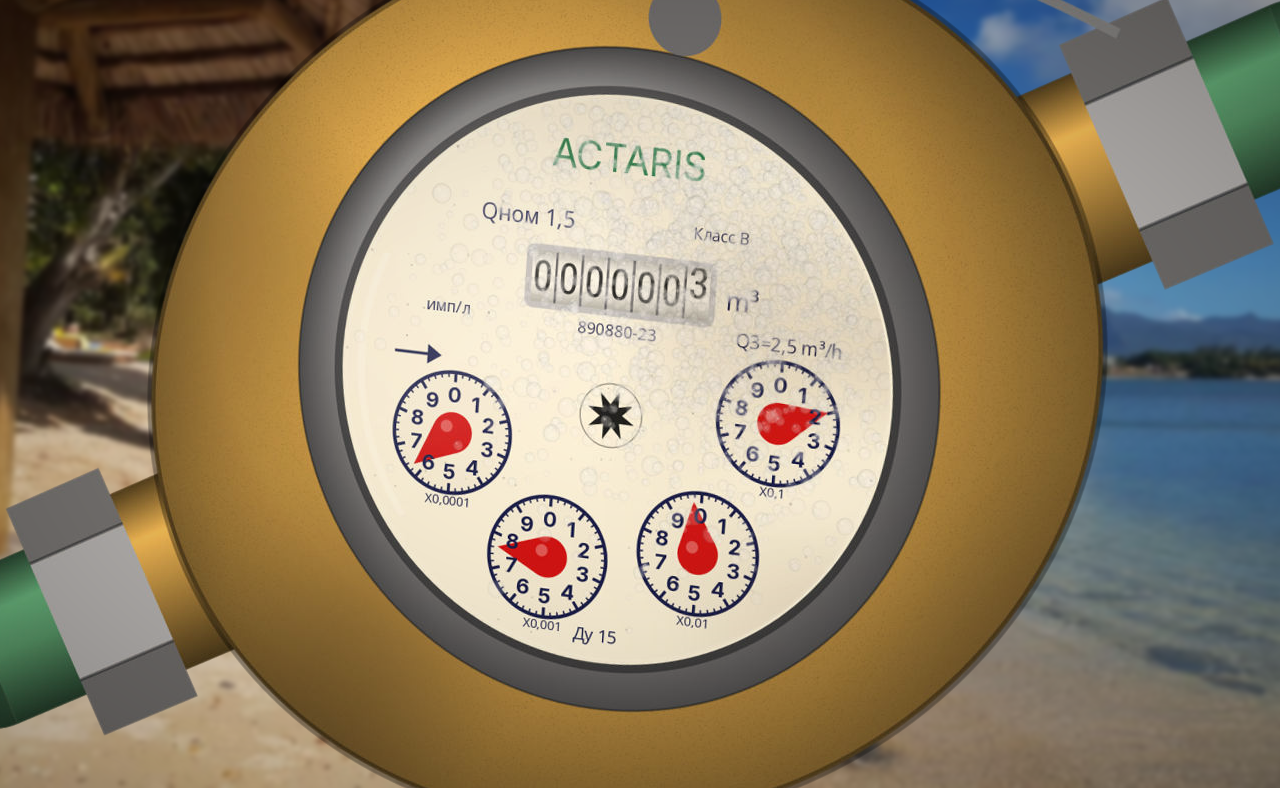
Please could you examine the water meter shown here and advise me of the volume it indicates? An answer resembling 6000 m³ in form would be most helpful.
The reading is 3.1976 m³
